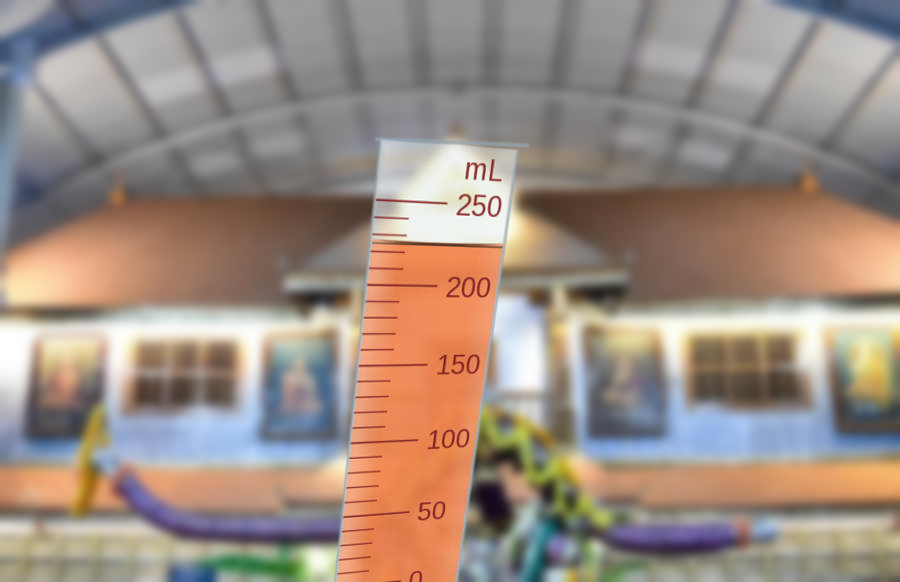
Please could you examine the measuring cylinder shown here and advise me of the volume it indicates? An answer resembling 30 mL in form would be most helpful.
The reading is 225 mL
